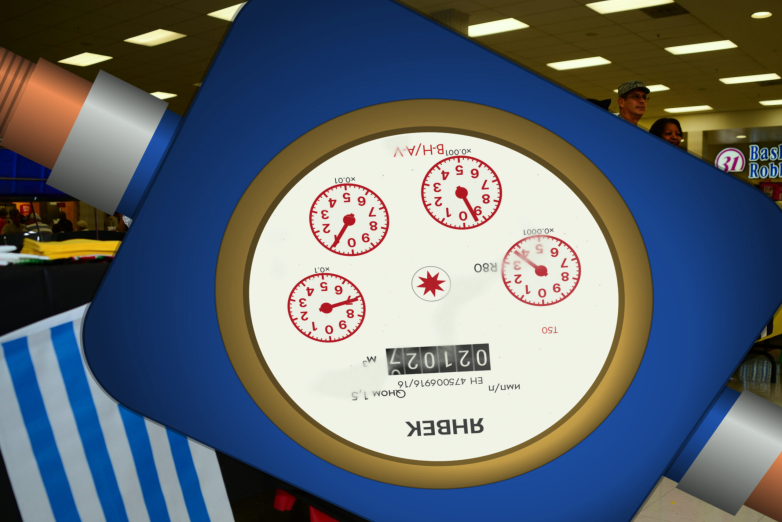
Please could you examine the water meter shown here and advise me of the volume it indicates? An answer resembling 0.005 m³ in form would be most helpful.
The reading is 21026.7093 m³
